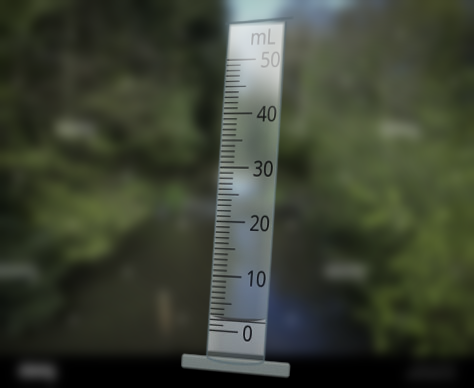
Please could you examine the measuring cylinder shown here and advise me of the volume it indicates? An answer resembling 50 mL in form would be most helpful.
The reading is 2 mL
